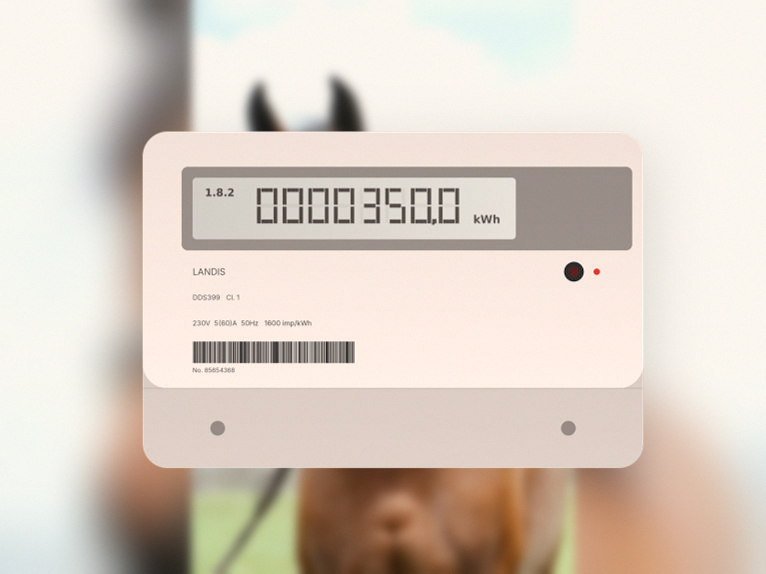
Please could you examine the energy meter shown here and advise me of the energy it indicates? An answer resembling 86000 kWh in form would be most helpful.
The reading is 350.0 kWh
